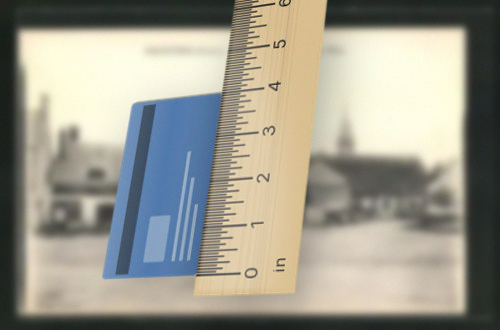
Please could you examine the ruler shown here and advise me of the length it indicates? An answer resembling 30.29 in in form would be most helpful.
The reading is 4 in
